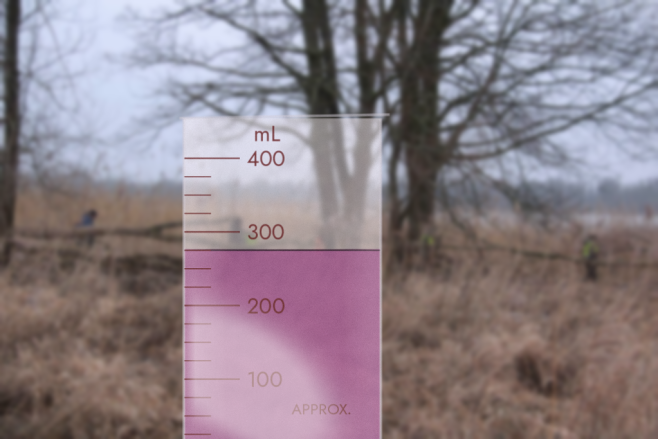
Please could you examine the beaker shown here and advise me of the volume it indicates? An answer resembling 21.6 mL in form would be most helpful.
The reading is 275 mL
